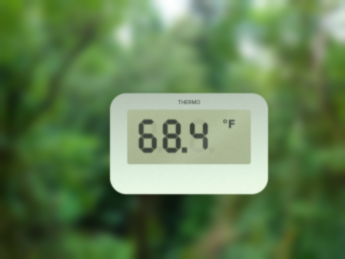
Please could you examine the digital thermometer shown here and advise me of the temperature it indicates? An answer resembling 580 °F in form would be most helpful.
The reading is 68.4 °F
